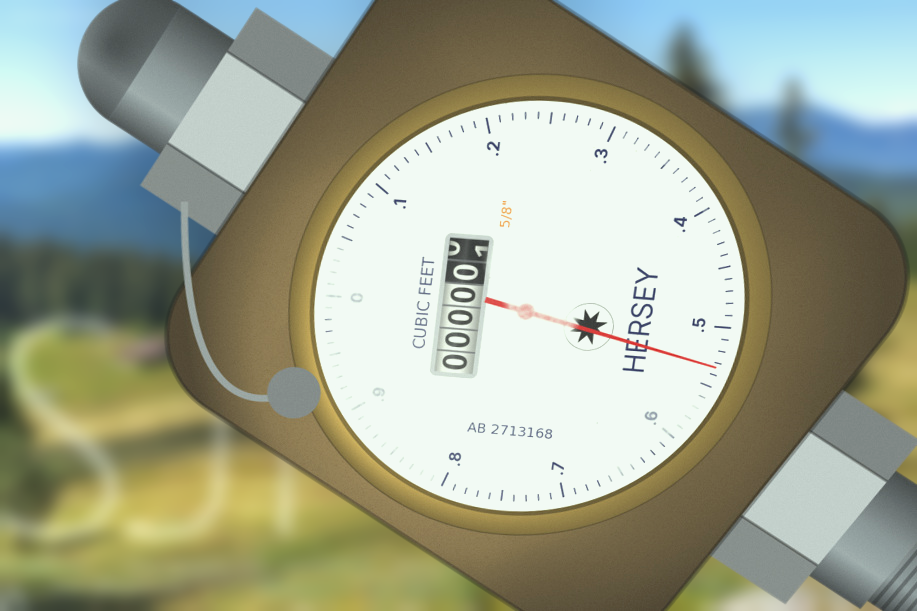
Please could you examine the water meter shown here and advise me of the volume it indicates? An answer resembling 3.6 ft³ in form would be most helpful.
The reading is 0.53 ft³
